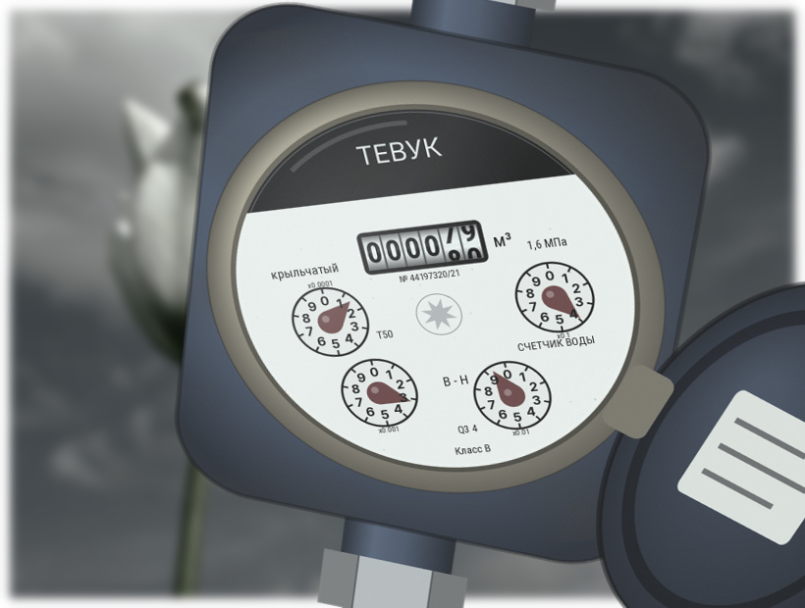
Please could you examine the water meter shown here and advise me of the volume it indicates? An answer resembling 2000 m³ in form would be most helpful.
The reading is 79.3931 m³
